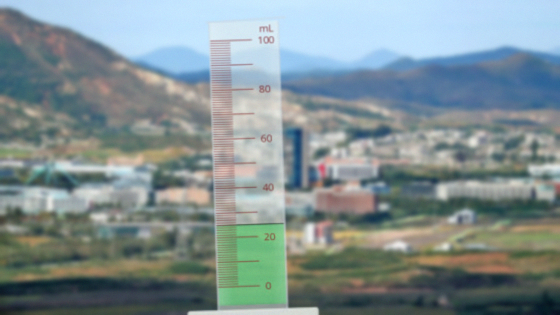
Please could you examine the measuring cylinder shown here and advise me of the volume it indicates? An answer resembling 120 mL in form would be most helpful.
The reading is 25 mL
